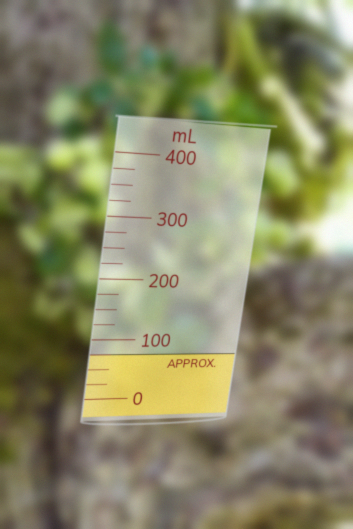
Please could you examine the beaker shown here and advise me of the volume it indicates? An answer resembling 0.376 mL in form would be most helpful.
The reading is 75 mL
